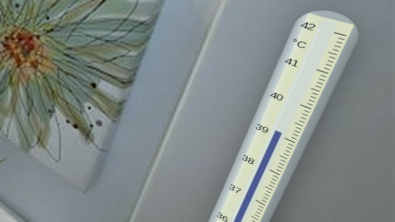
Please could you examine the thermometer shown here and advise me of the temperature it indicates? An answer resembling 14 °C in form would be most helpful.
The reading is 39.1 °C
